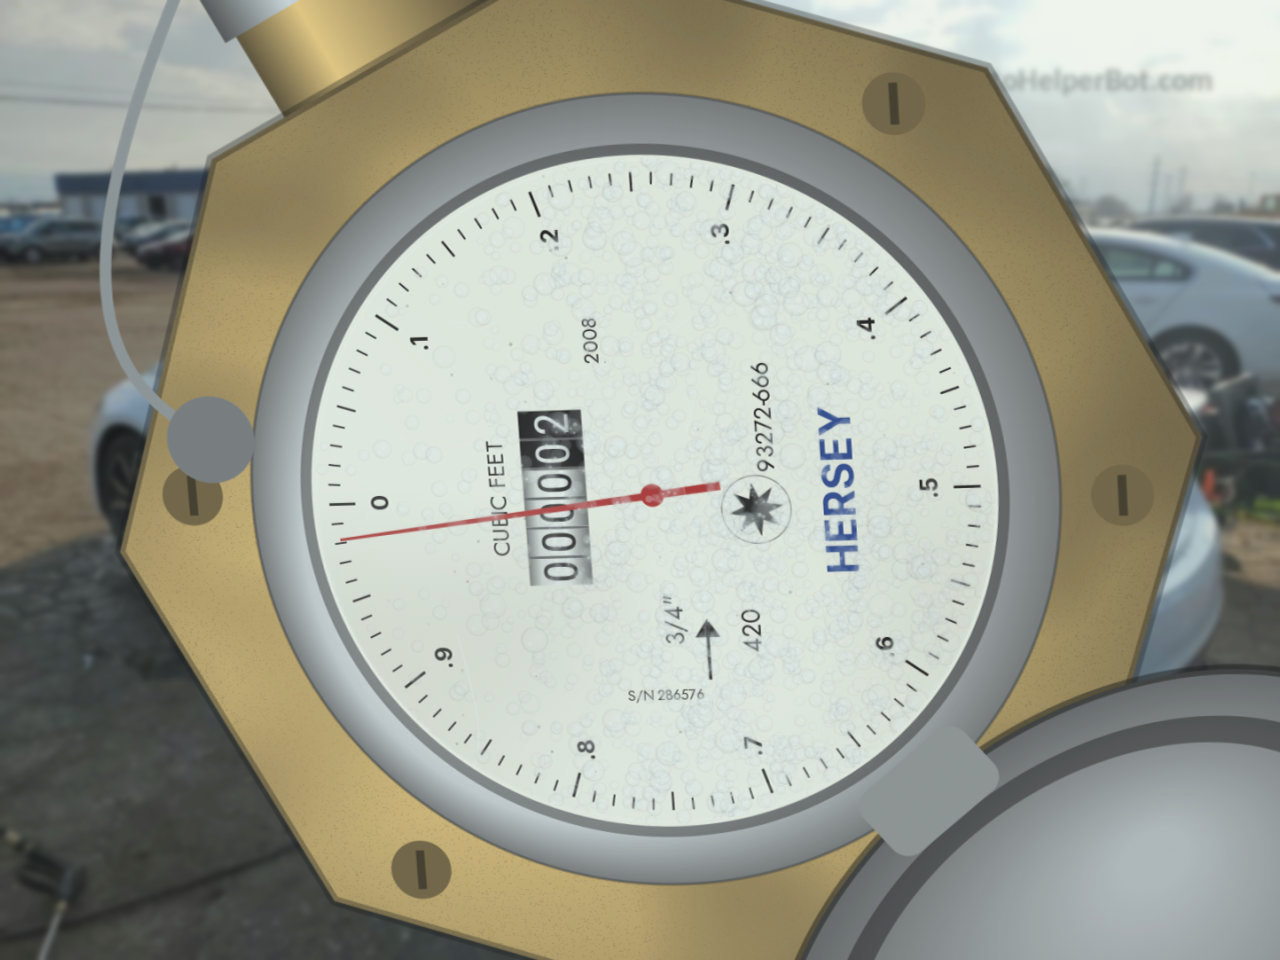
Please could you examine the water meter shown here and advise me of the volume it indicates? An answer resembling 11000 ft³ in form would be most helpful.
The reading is 1.98 ft³
